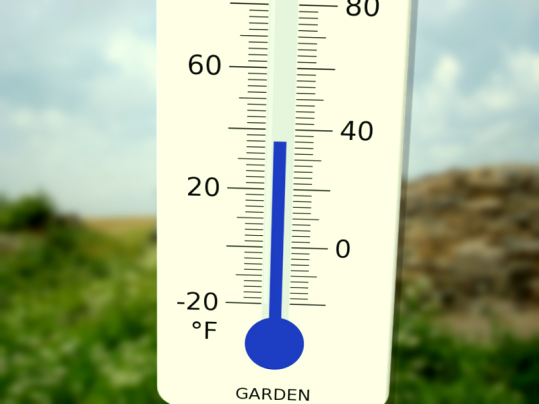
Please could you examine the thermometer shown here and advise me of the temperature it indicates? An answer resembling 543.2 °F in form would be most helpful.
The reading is 36 °F
